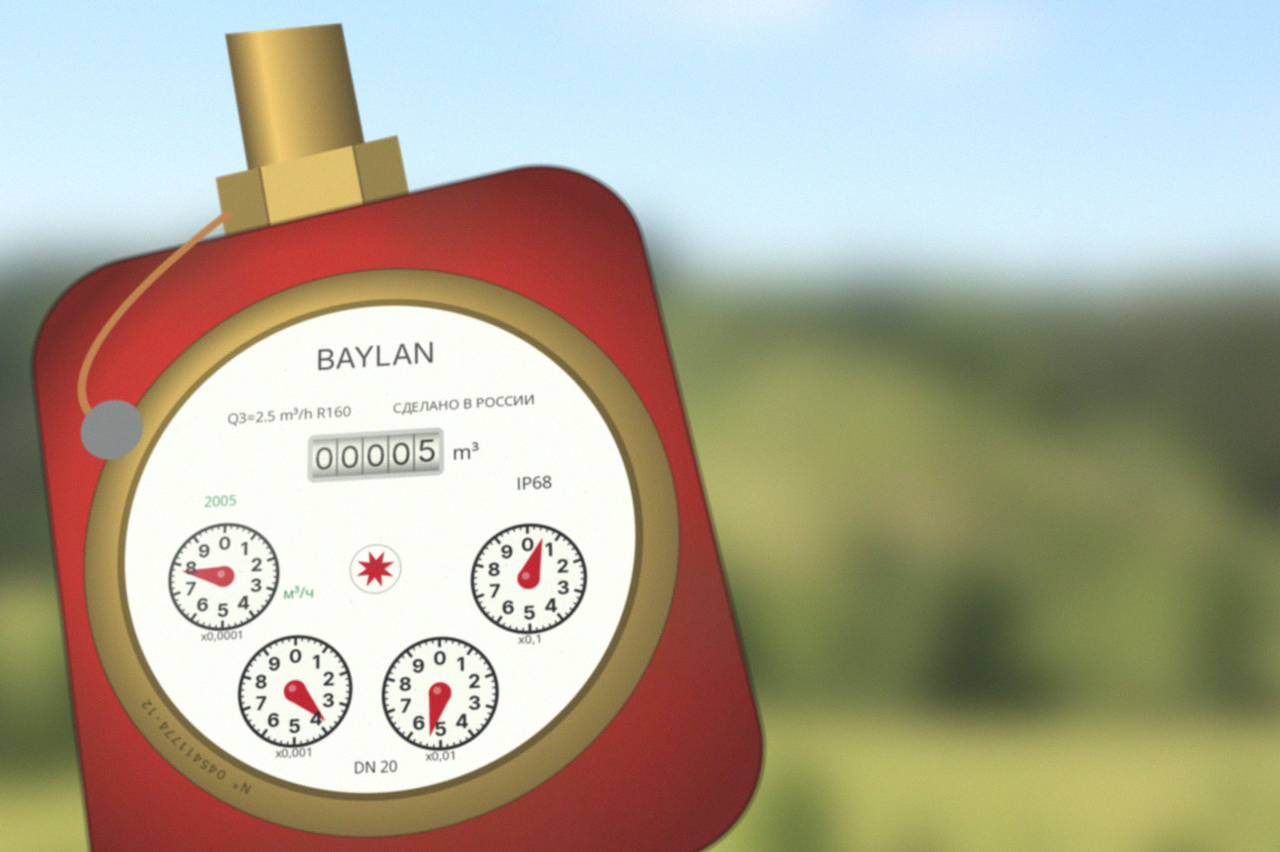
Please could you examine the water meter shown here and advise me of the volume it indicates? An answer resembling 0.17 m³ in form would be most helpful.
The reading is 5.0537 m³
